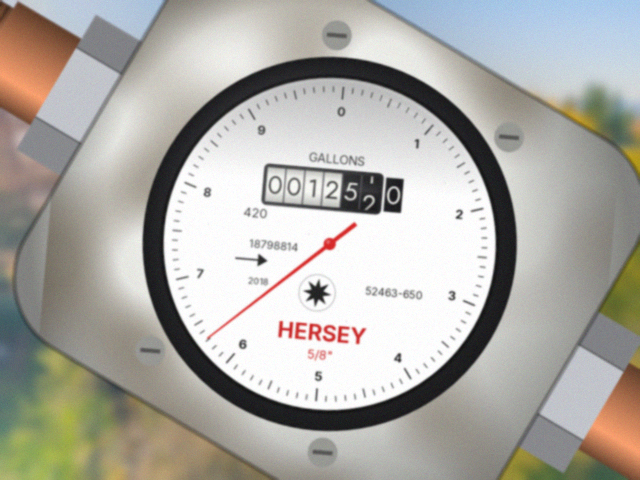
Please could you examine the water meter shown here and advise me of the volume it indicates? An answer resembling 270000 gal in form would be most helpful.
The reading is 12516.3 gal
